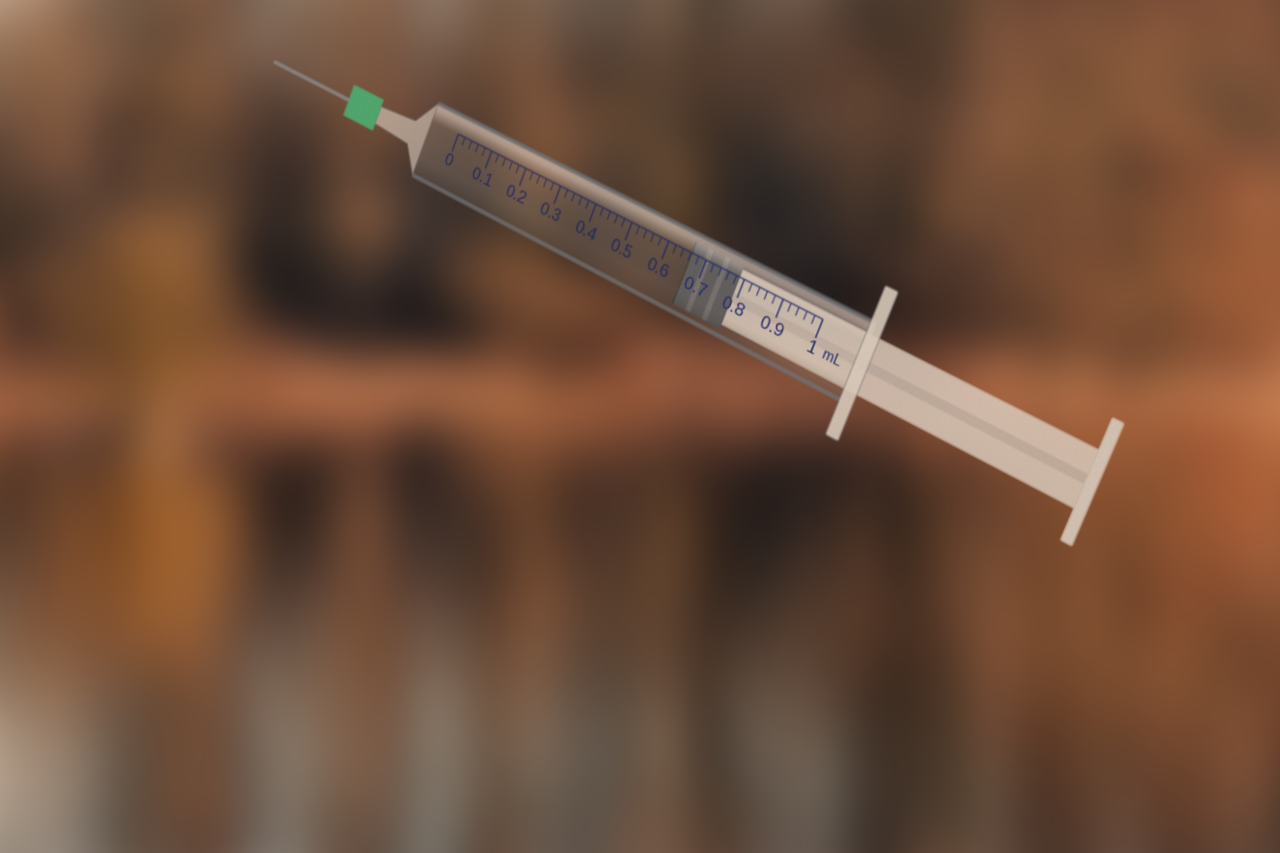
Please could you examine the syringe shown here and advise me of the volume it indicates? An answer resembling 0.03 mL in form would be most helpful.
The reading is 0.66 mL
